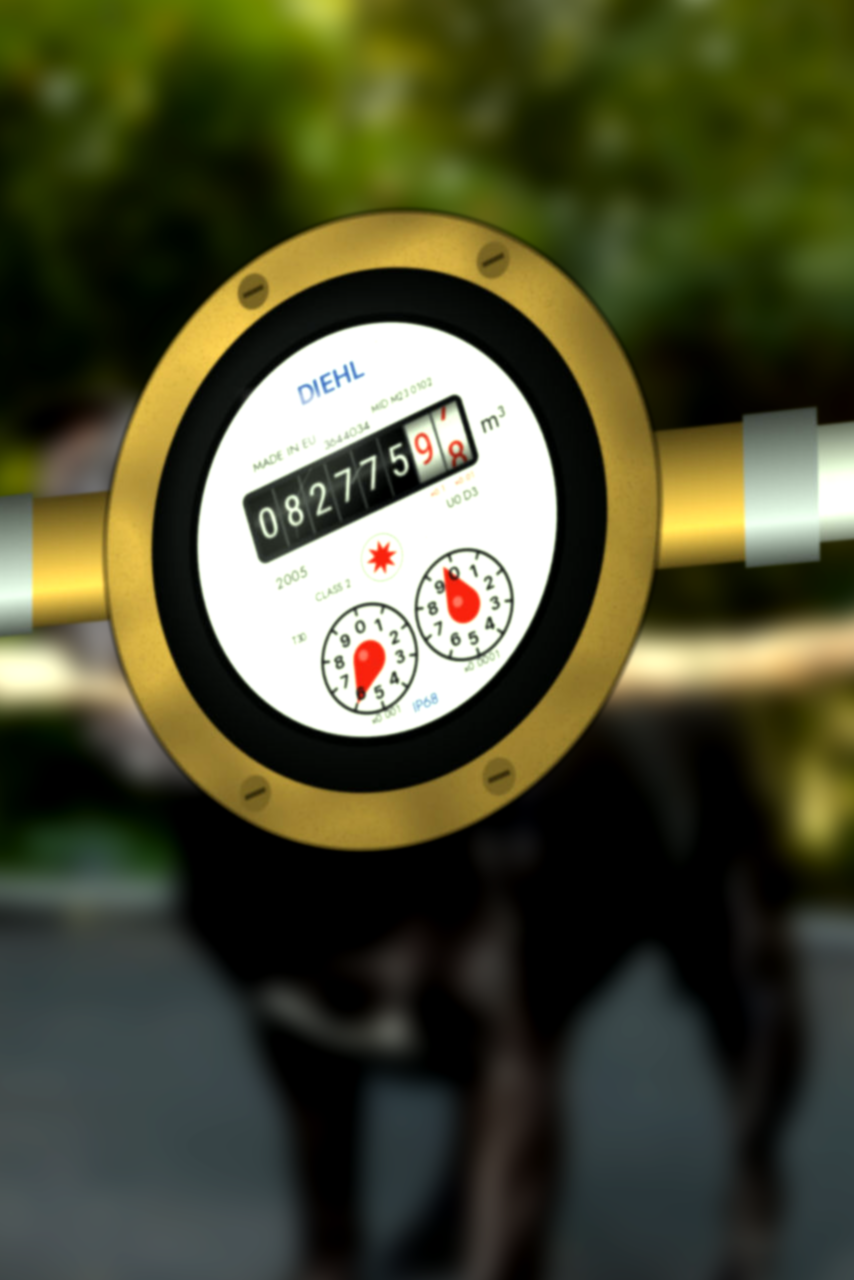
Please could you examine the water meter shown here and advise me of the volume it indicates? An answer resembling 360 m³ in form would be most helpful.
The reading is 82775.9759 m³
